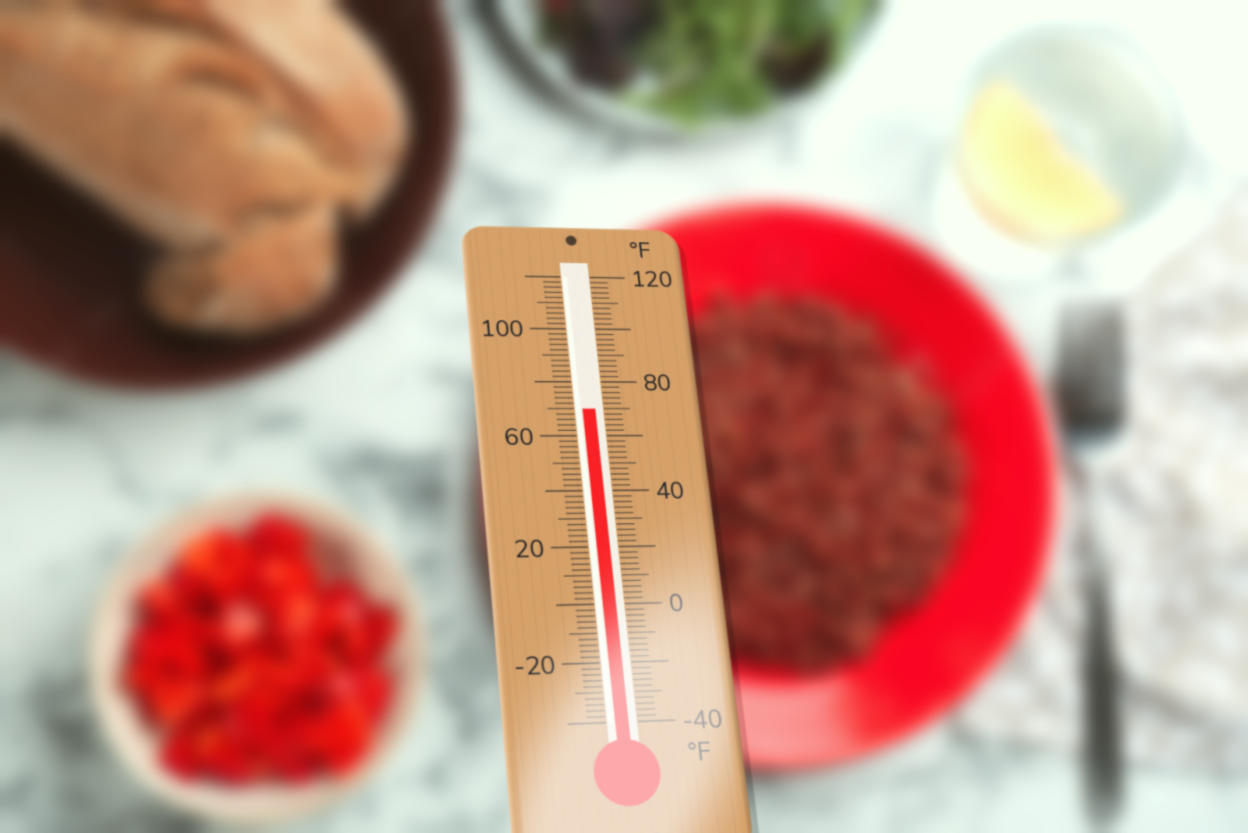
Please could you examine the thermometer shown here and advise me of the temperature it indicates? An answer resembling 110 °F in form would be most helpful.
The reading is 70 °F
